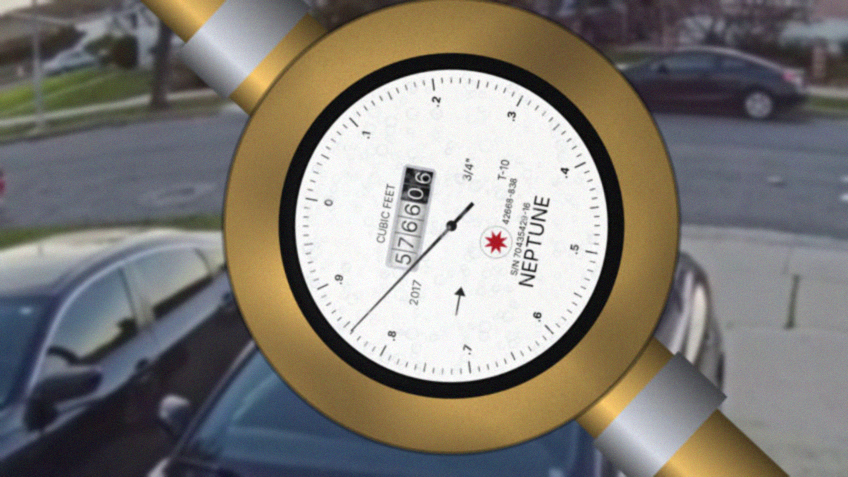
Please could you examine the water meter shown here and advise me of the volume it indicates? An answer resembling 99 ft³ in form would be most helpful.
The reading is 576605.84 ft³
